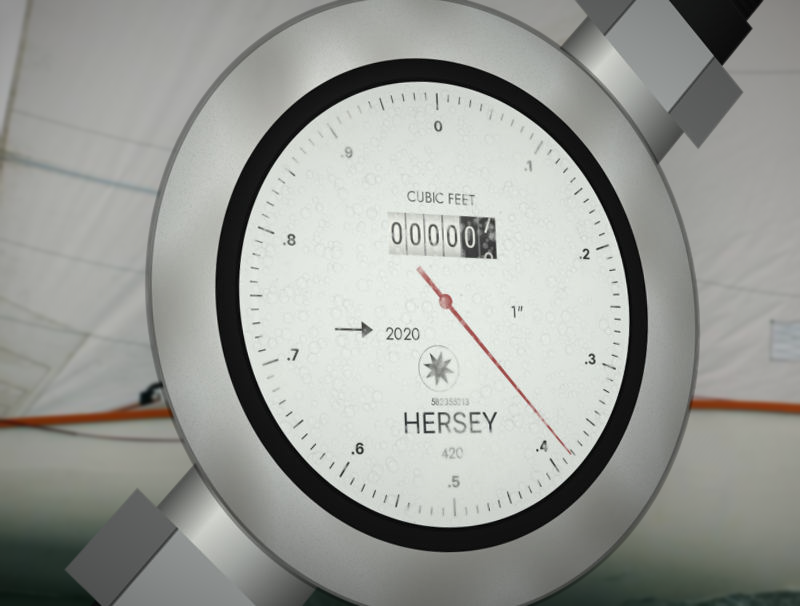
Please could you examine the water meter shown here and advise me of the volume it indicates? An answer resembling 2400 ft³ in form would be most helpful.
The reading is 7.38 ft³
